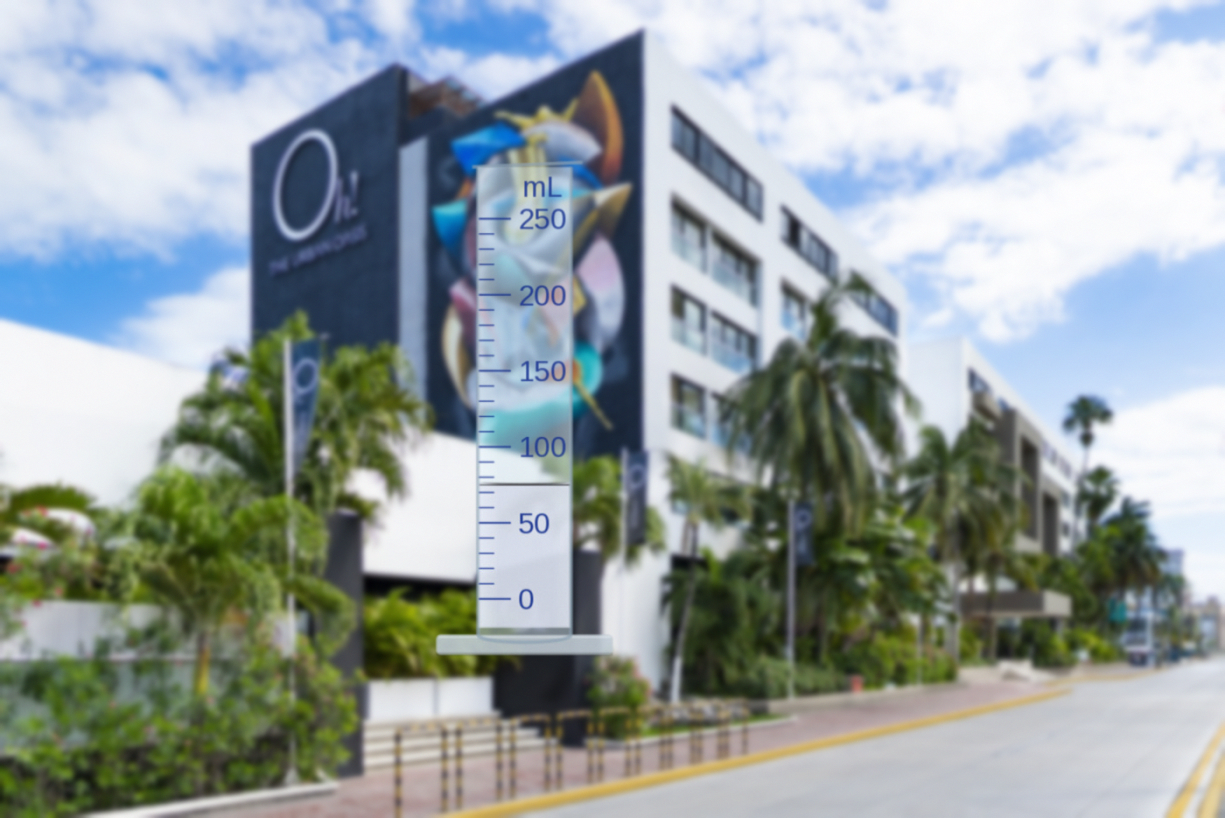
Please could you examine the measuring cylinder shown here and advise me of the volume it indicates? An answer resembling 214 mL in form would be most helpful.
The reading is 75 mL
